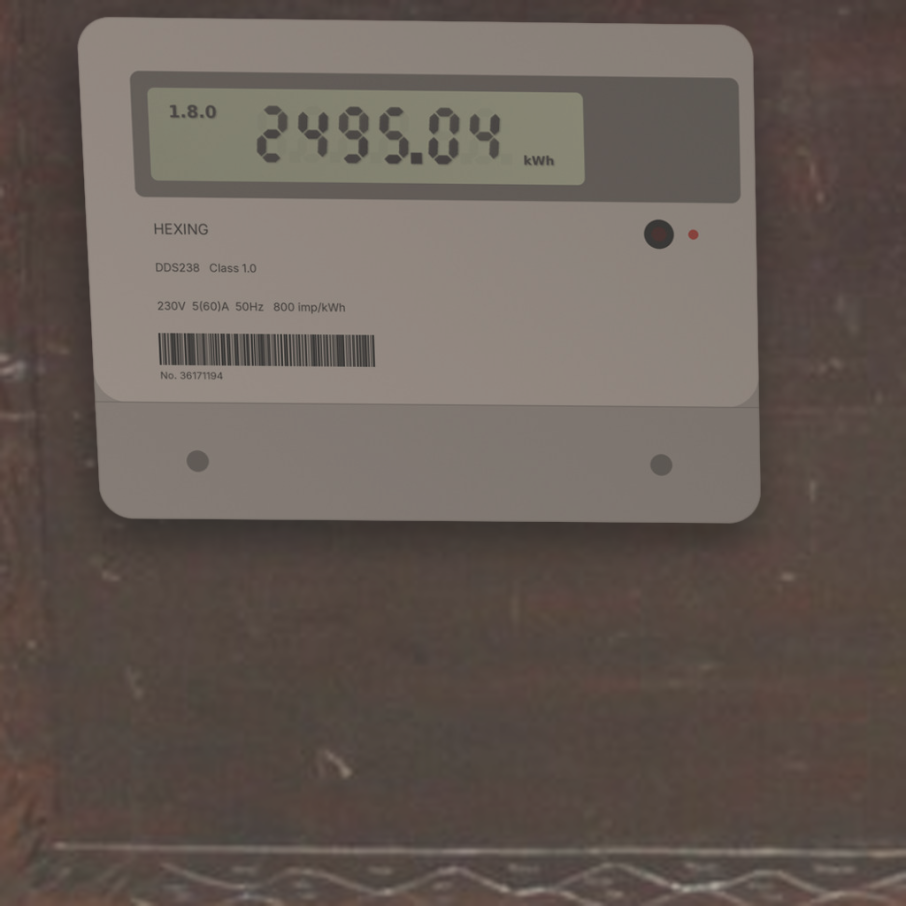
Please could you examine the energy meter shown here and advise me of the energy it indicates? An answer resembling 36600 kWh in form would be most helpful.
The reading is 2495.04 kWh
